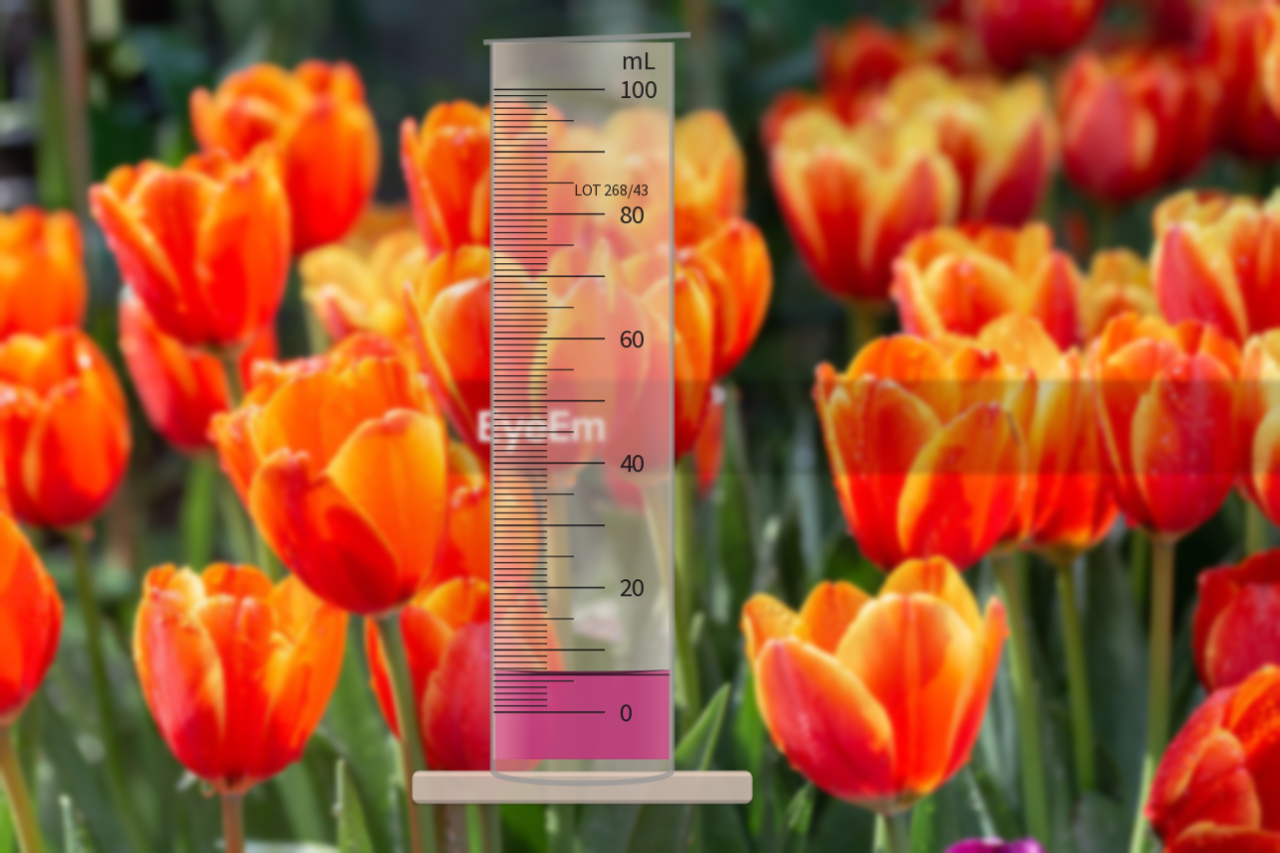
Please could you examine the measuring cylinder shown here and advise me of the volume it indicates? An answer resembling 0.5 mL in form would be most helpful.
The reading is 6 mL
